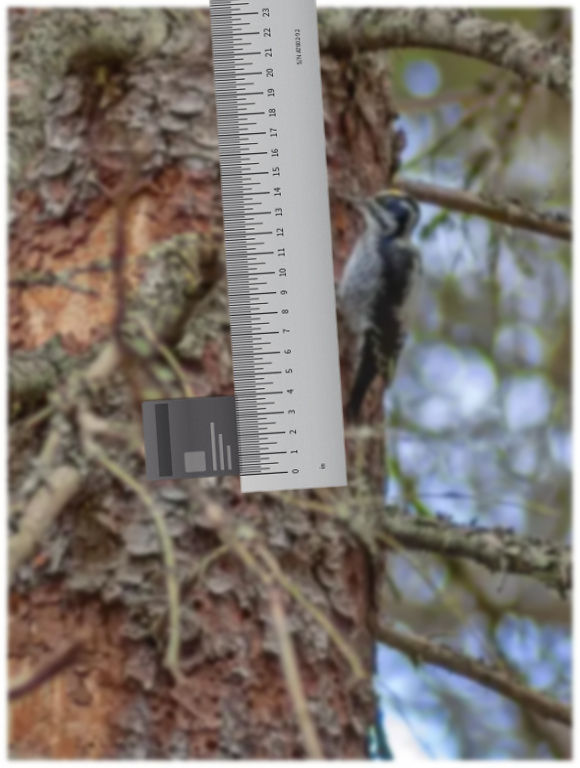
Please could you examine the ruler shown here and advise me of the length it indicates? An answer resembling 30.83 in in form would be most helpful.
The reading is 4 in
